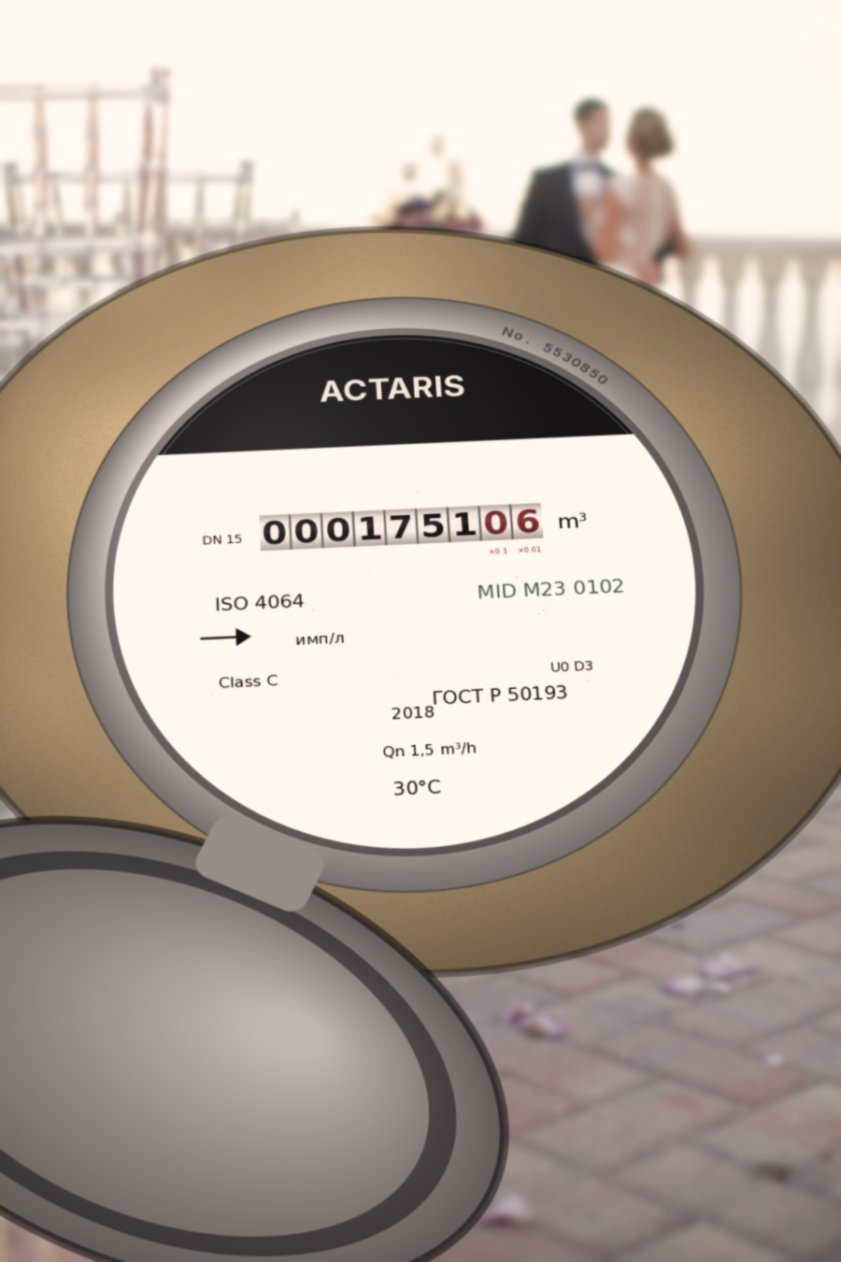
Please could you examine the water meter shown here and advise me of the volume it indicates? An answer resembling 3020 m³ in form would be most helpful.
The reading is 1751.06 m³
